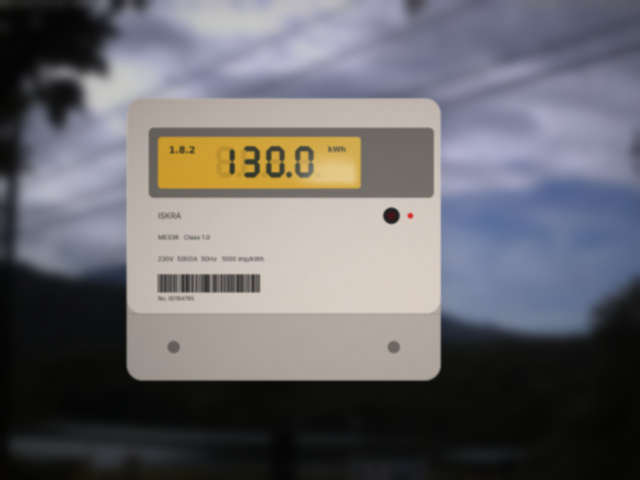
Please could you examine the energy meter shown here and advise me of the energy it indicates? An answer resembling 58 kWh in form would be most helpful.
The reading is 130.0 kWh
